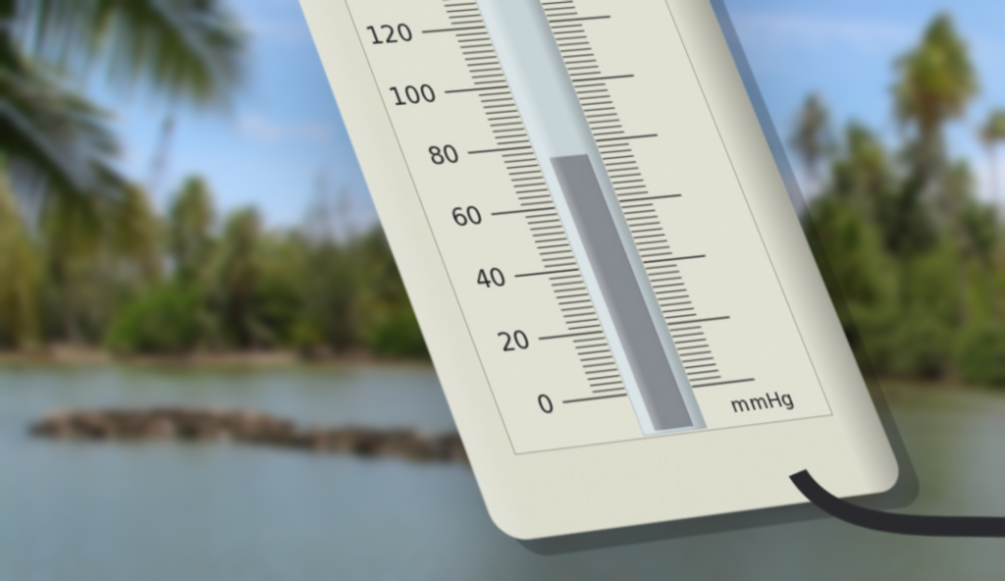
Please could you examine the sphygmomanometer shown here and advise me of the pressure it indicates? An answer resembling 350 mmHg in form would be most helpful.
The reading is 76 mmHg
